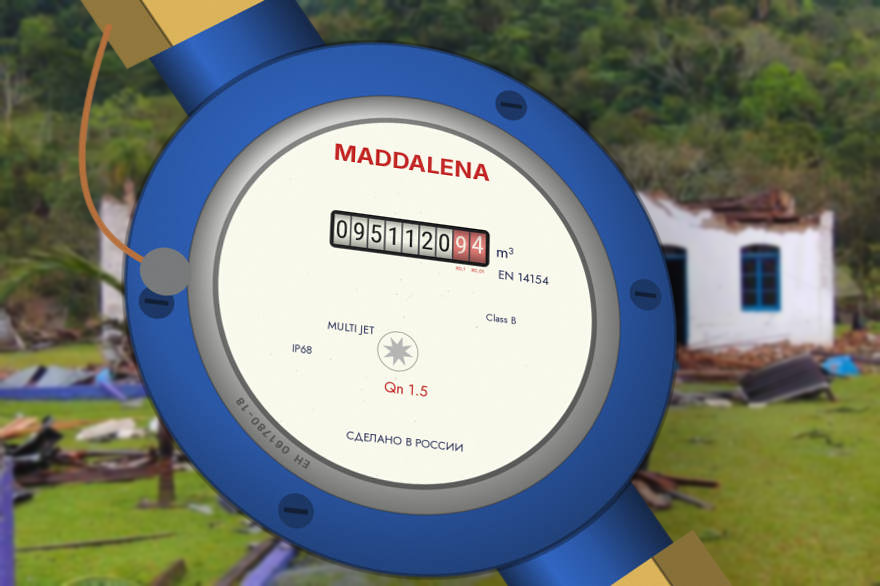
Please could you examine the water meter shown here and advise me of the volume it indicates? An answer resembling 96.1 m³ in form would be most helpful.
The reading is 951120.94 m³
